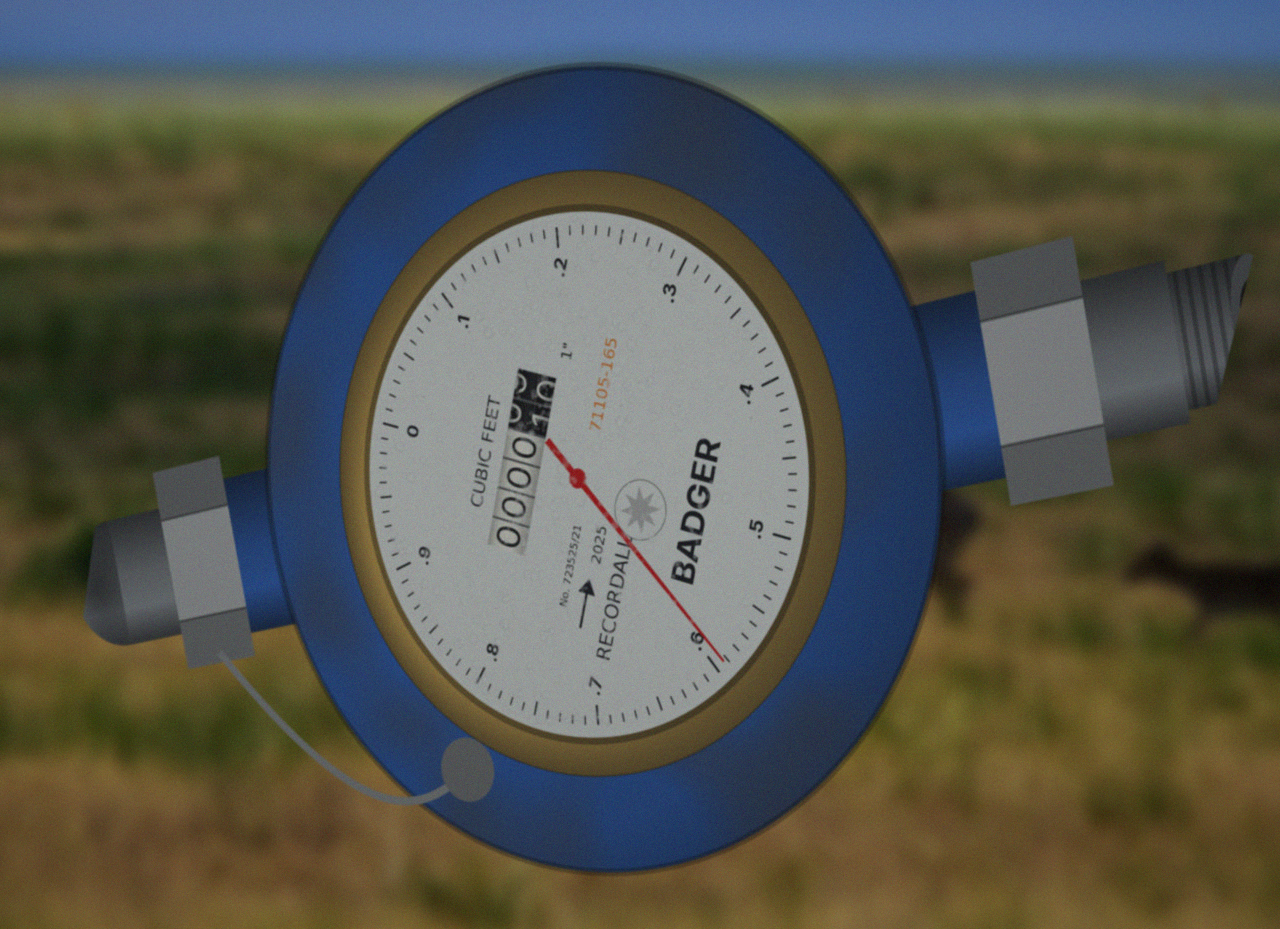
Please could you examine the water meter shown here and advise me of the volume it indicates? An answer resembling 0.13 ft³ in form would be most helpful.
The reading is 9.59 ft³
